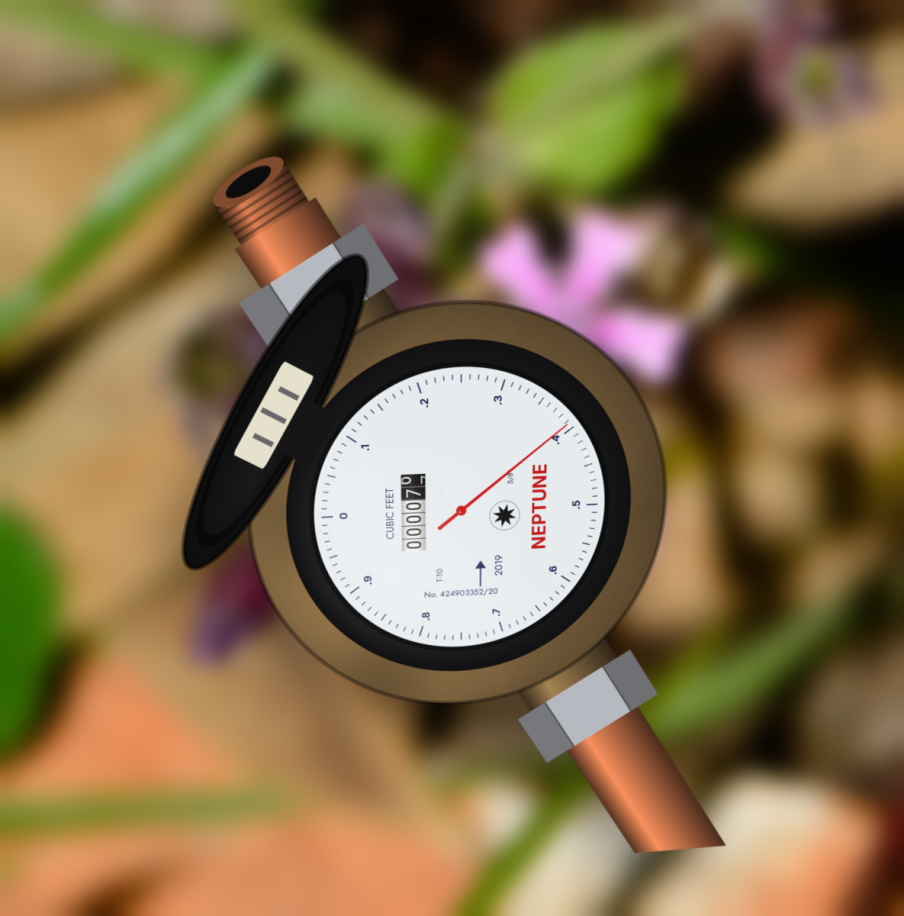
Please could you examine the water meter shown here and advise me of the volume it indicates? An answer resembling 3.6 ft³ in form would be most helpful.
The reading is 76.39 ft³
